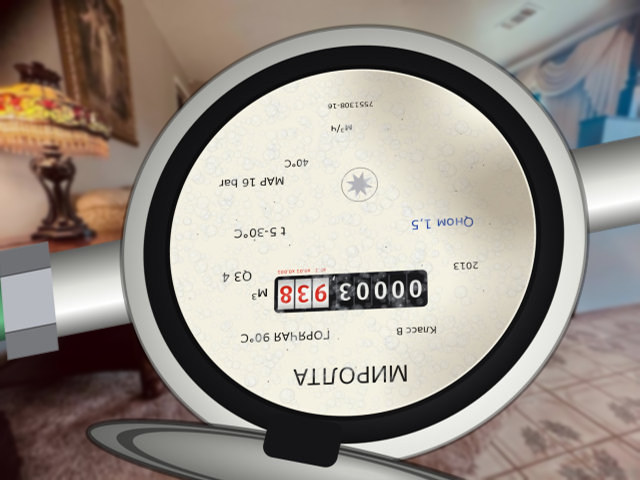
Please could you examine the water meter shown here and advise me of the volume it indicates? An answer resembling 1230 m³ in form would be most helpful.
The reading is 3.938 m³
